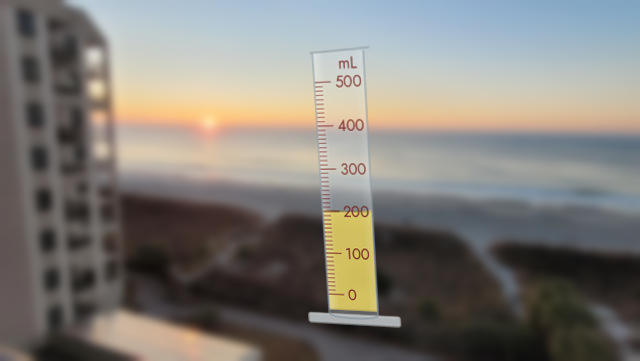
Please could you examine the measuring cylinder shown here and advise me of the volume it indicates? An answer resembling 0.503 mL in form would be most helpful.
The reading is 200 mL
